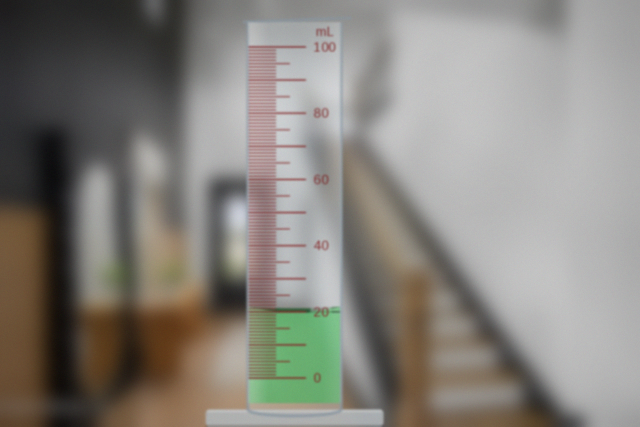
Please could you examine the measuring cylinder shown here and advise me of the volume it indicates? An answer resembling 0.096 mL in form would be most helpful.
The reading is 20 mL
